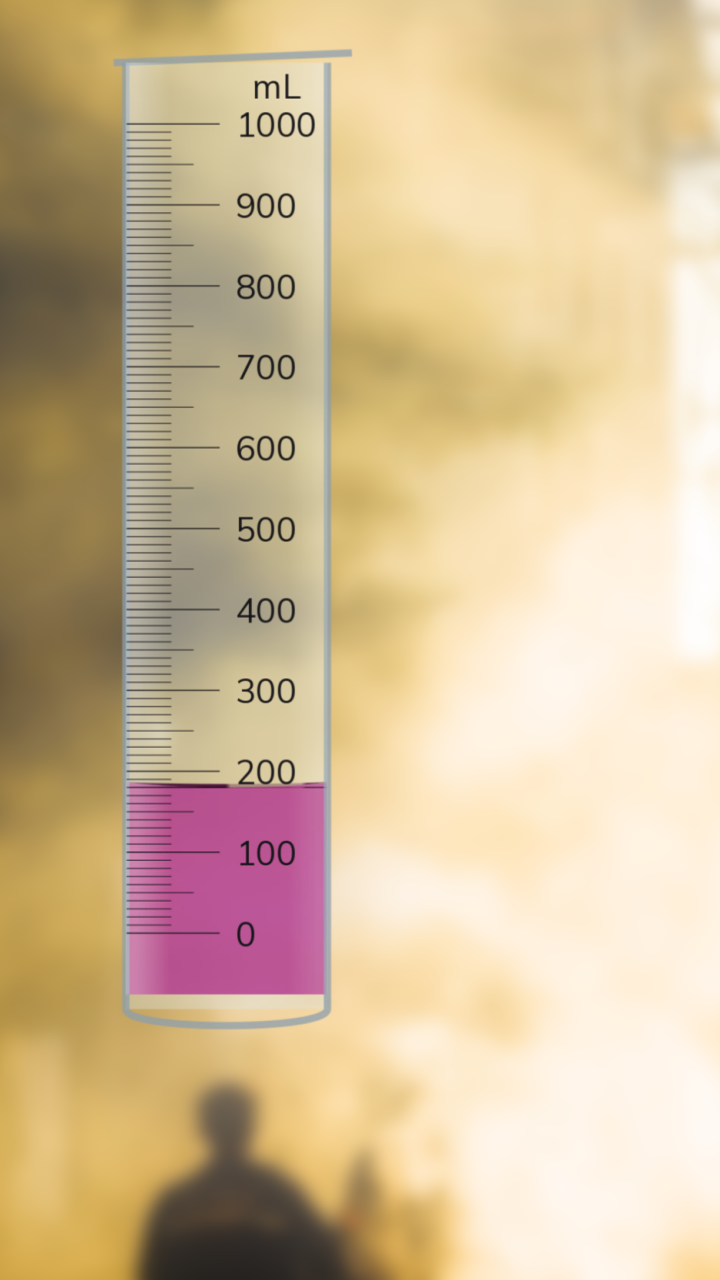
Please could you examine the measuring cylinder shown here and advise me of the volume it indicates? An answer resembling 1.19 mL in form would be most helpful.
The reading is 180 mL
